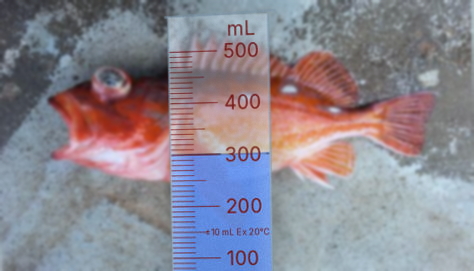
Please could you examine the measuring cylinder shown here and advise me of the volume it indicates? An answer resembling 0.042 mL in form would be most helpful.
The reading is 300 mL
